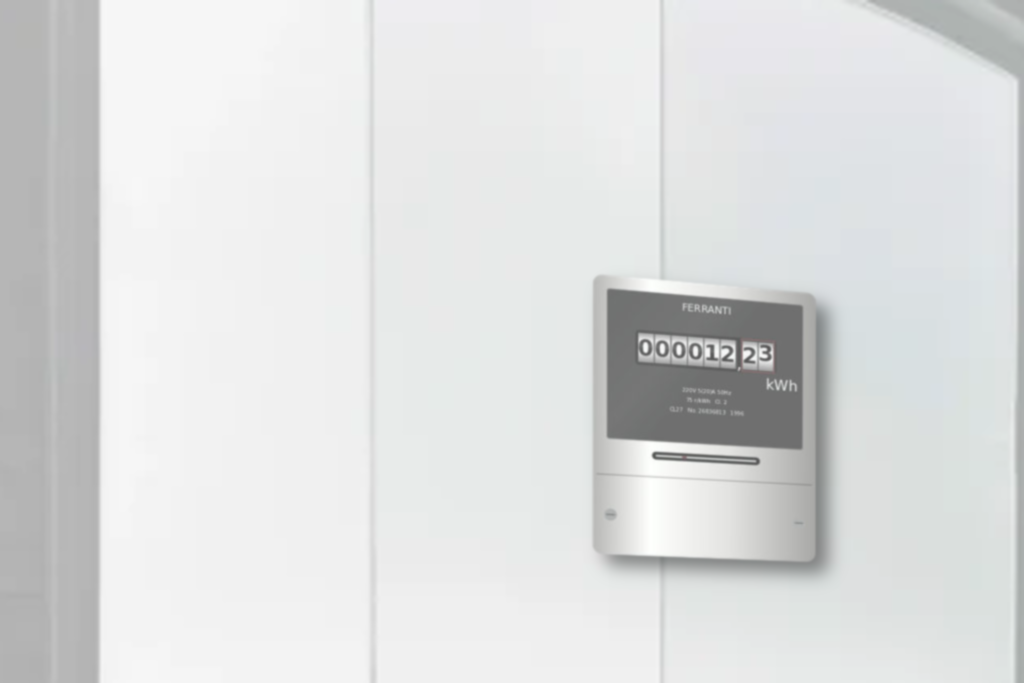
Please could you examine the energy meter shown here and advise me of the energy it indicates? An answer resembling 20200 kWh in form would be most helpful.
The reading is 12.23 kWh
